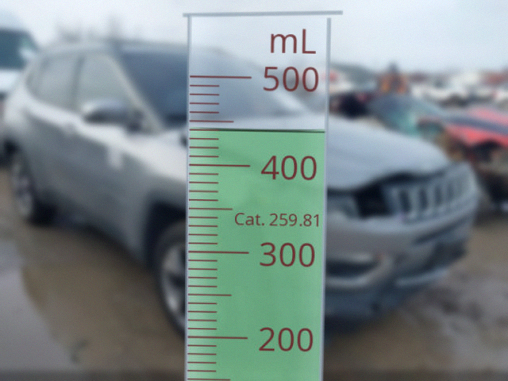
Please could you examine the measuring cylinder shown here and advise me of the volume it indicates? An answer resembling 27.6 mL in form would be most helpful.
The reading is 440 mL
